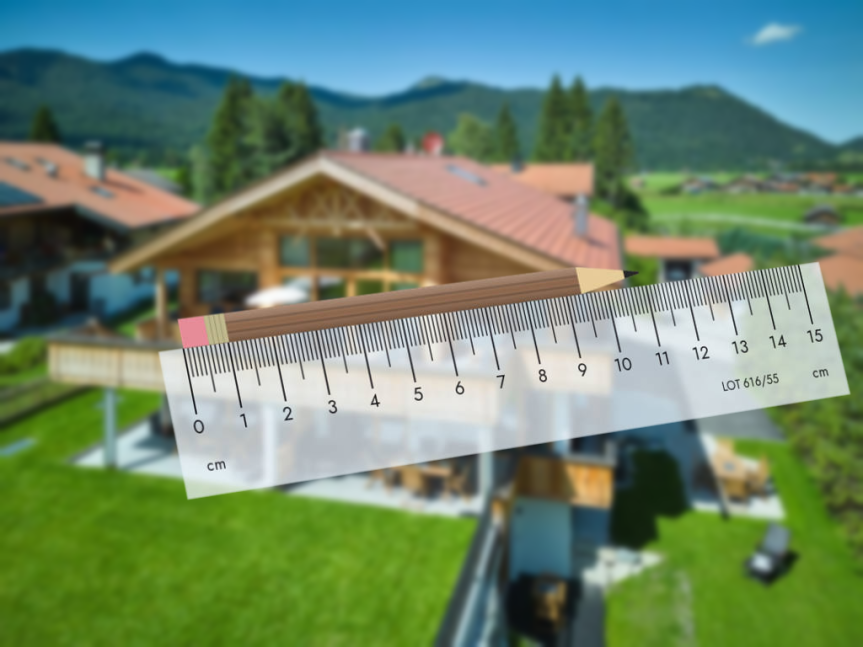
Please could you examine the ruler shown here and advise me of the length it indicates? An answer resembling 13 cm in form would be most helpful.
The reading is 10.9 cm
